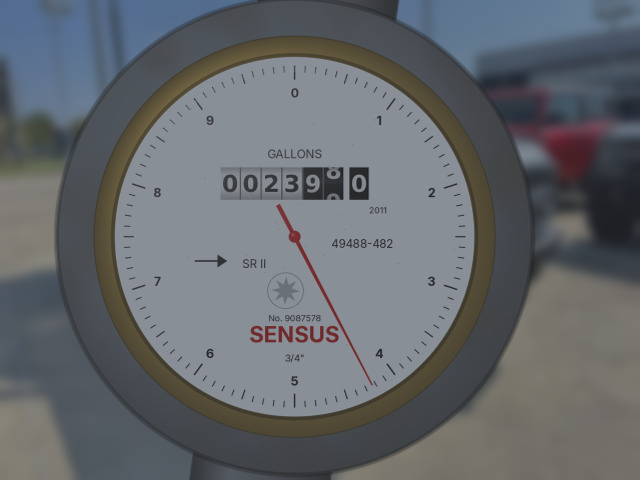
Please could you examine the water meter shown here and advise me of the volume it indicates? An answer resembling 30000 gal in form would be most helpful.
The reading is 23984.2 gal
